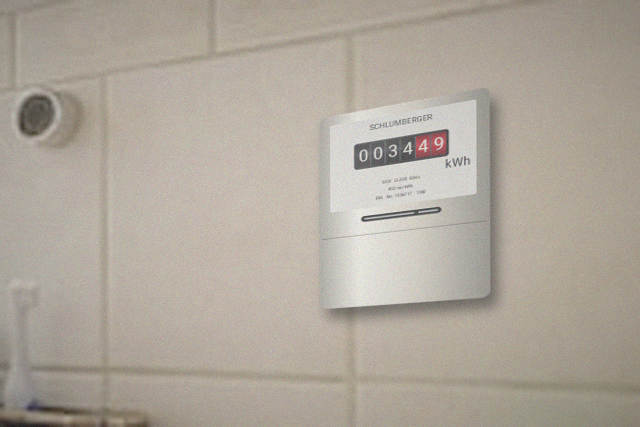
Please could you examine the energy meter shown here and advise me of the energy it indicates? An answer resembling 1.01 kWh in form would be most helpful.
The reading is 34.49 kWh
